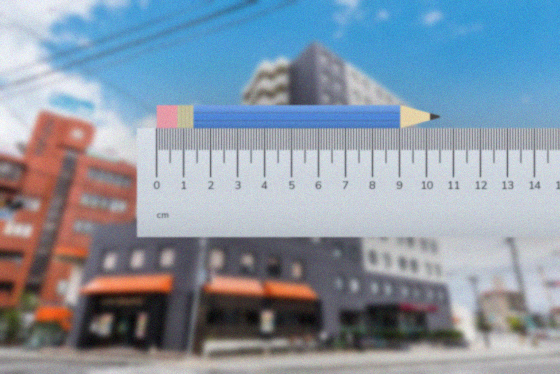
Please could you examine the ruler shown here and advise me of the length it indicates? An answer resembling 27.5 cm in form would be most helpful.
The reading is 10.5 cm
